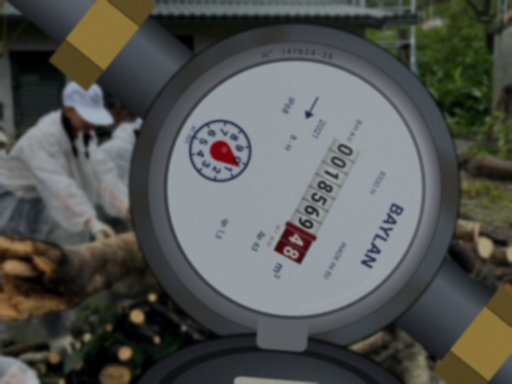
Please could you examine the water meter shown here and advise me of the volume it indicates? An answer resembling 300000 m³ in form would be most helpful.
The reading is 18569.480 m³
